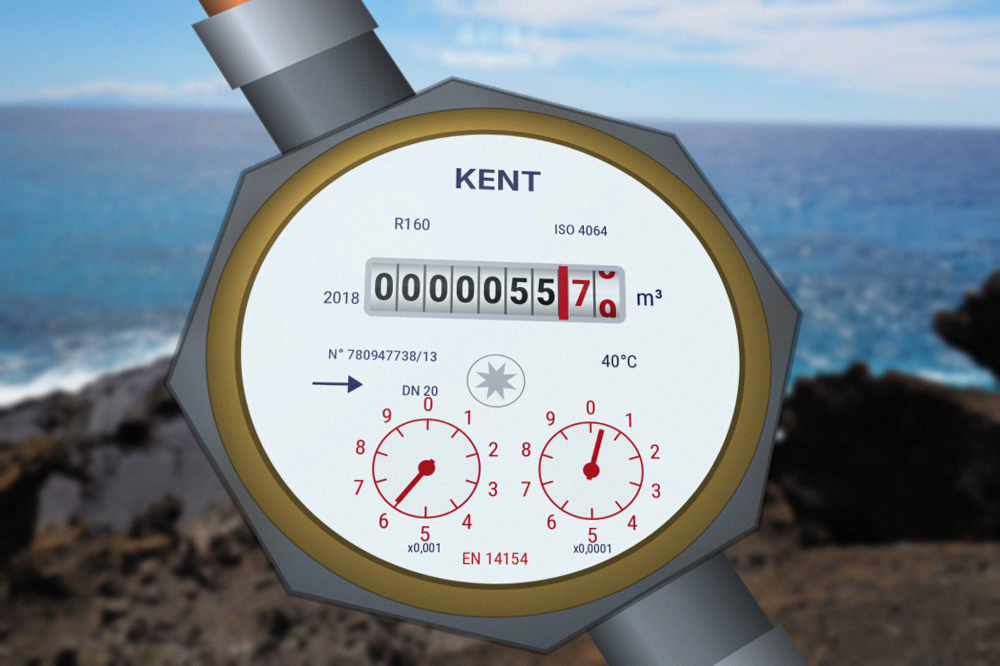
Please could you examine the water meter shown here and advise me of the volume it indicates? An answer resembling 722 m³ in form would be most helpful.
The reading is 55.7860 m³
